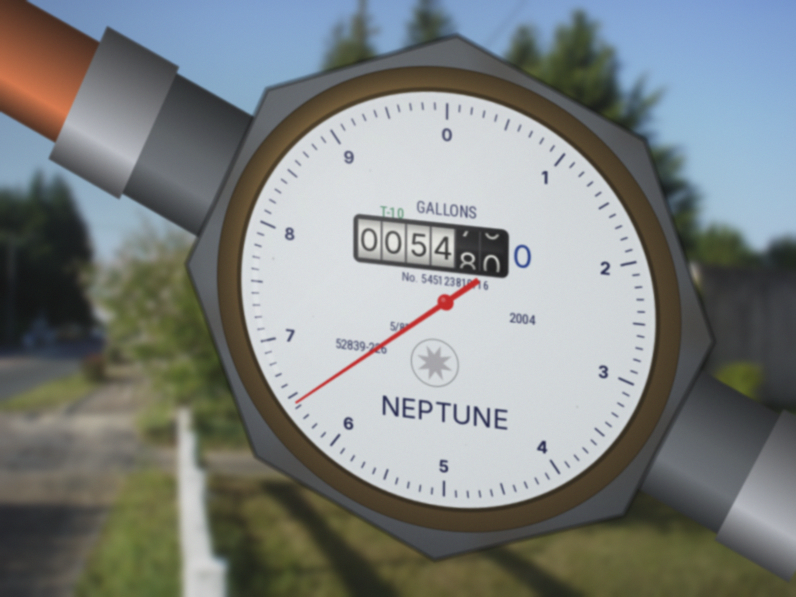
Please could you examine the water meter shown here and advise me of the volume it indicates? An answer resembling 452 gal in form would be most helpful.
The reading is 54796.4 gal
